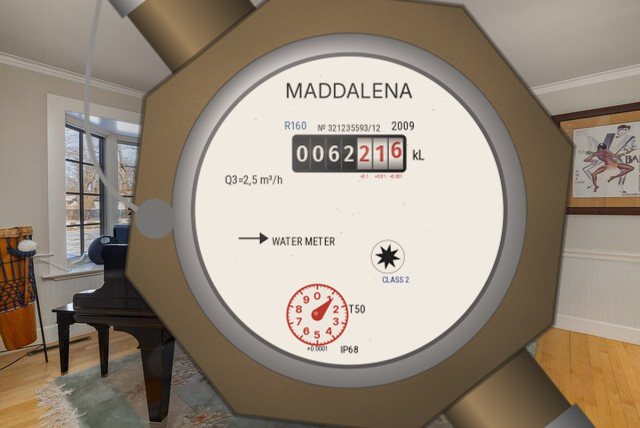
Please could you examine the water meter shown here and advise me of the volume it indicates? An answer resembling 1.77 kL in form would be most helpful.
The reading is 62.2161 kL
